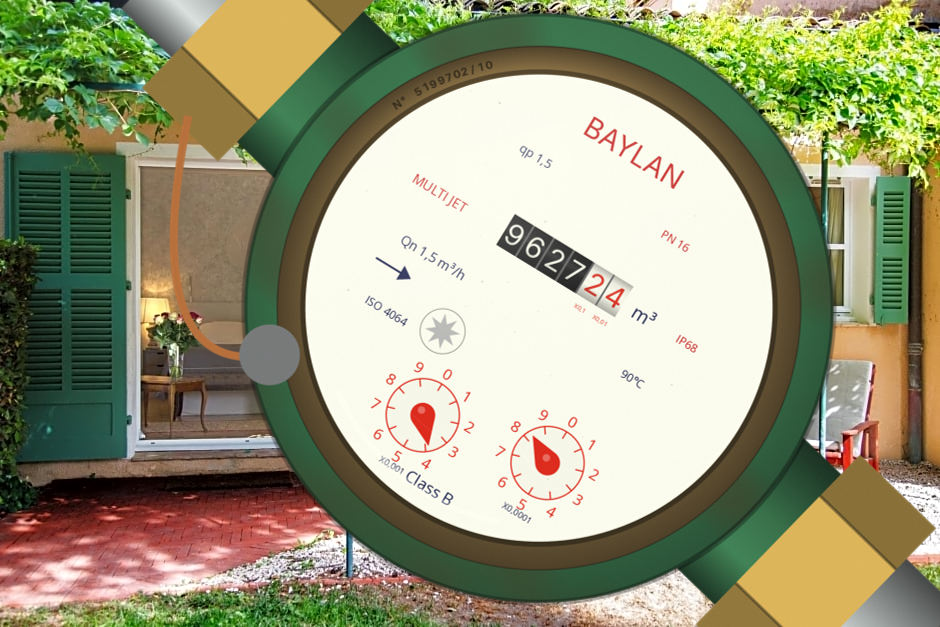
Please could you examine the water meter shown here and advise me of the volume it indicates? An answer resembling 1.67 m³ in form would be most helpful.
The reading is 9627.2438 m³
